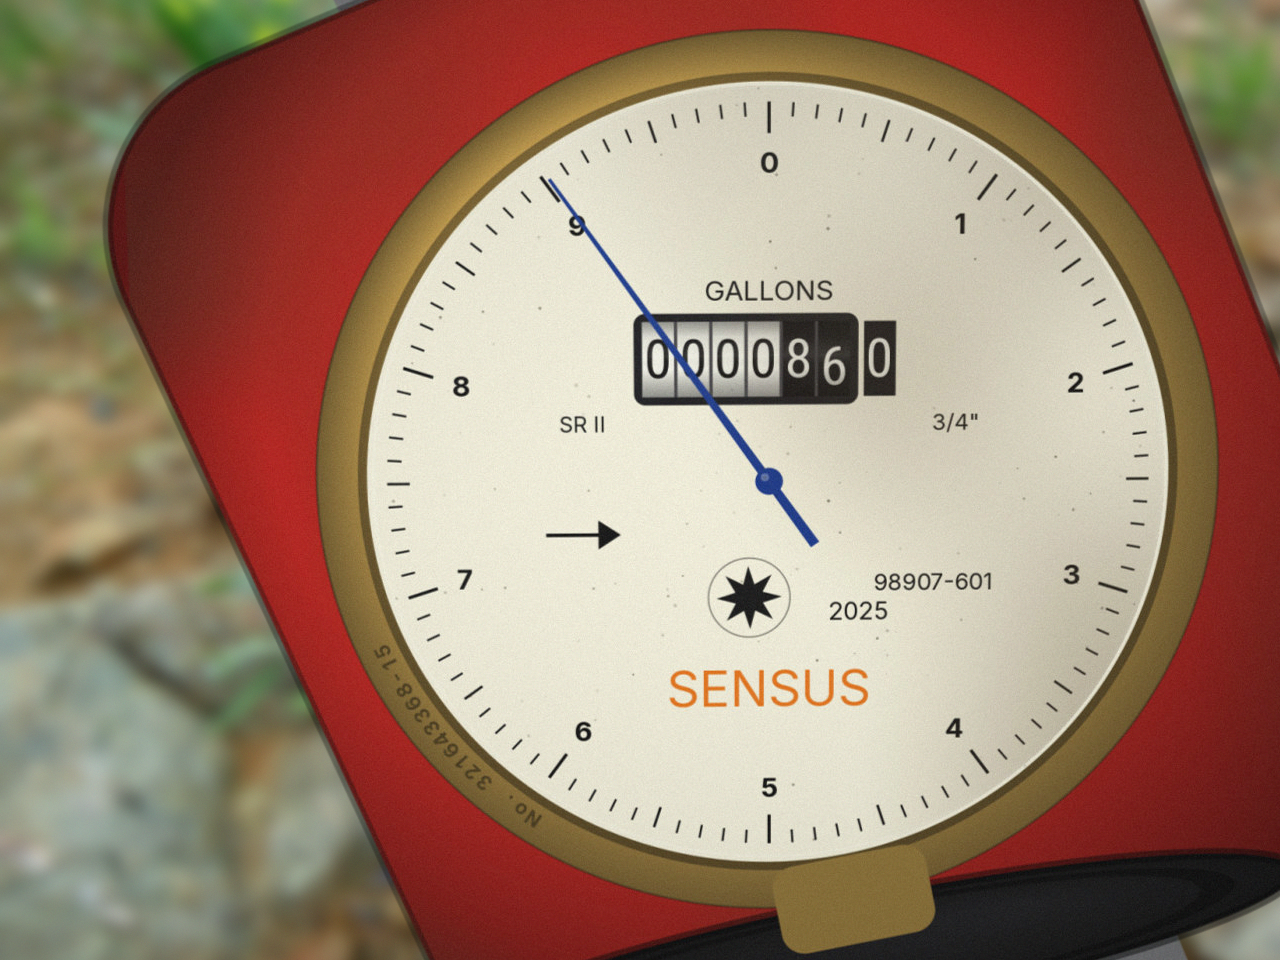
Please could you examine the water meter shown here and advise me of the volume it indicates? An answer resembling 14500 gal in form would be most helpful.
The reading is 859.0 gal
